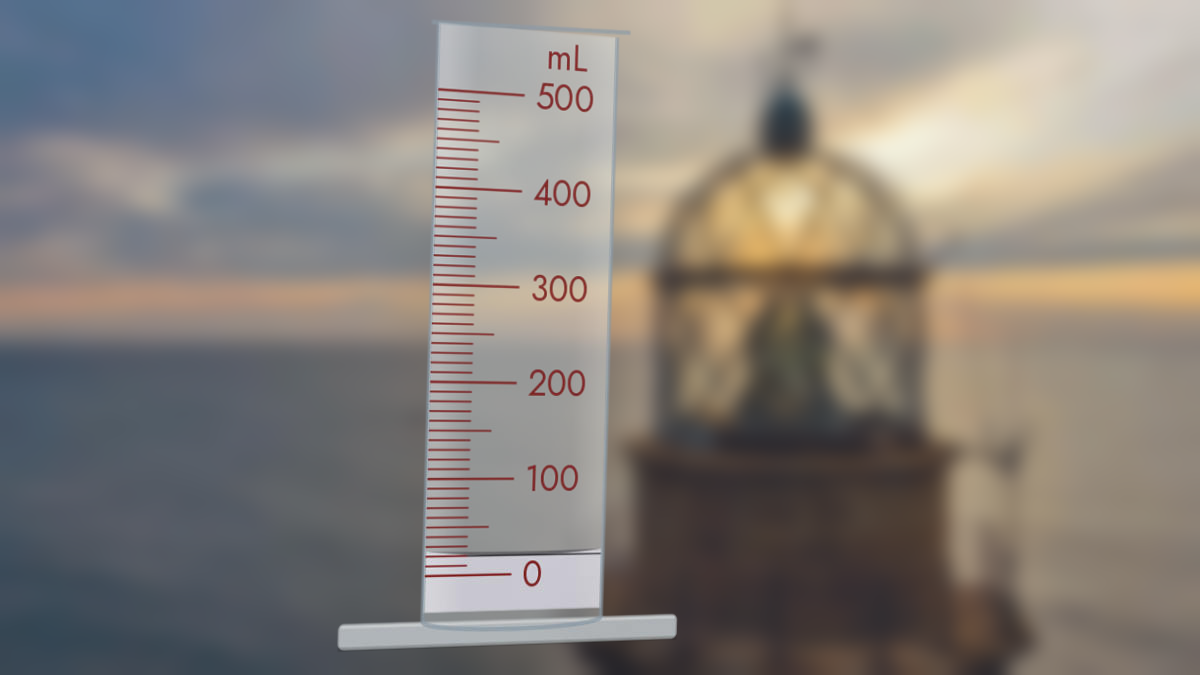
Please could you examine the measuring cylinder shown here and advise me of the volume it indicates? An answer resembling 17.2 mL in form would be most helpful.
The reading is 20 mL
